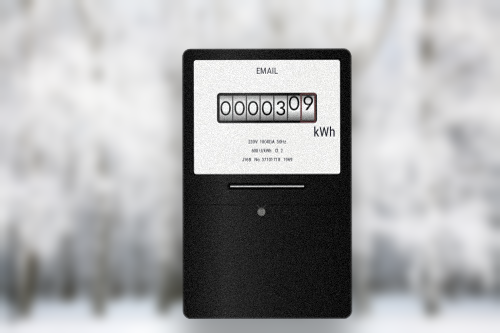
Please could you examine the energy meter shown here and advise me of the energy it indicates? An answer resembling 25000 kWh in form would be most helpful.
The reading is 30.9 kWh
